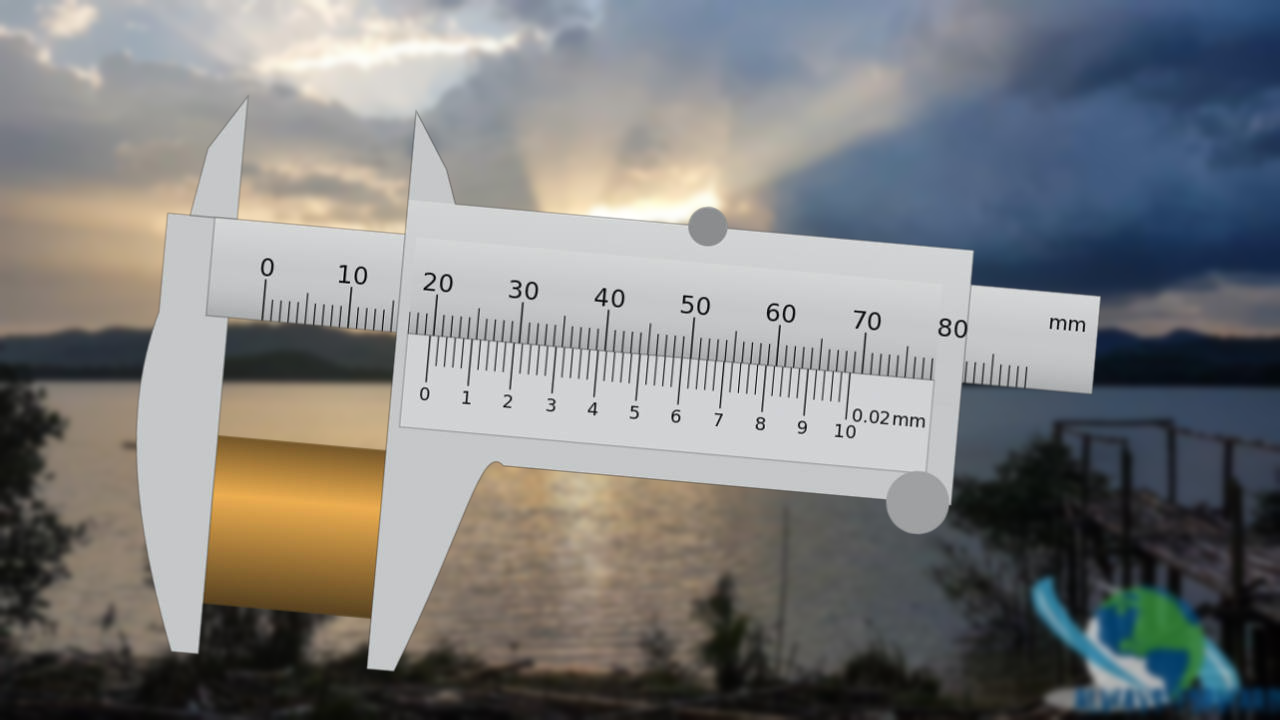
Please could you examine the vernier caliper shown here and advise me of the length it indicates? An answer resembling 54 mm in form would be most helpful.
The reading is 19.6 mm
